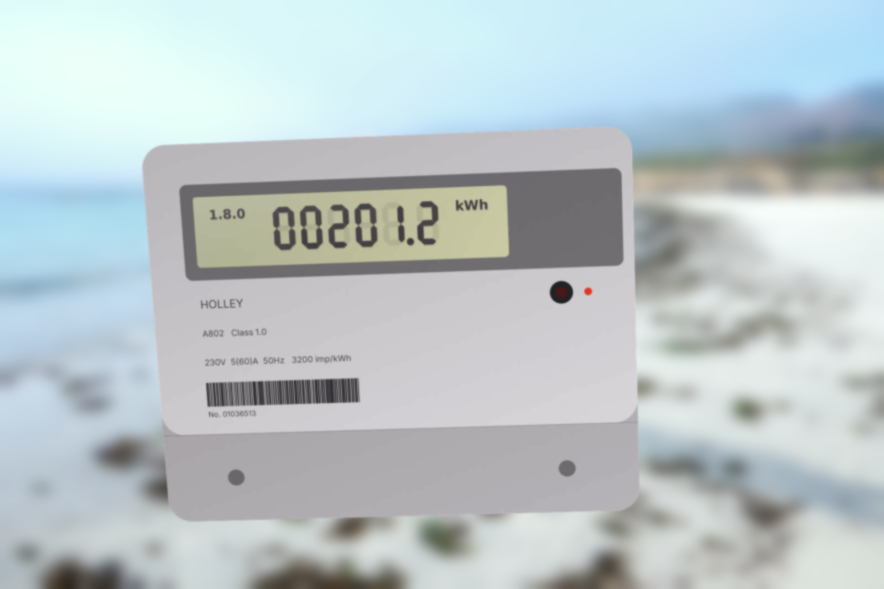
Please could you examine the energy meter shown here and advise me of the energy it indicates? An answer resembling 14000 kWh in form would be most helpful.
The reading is 201.2 kWh
